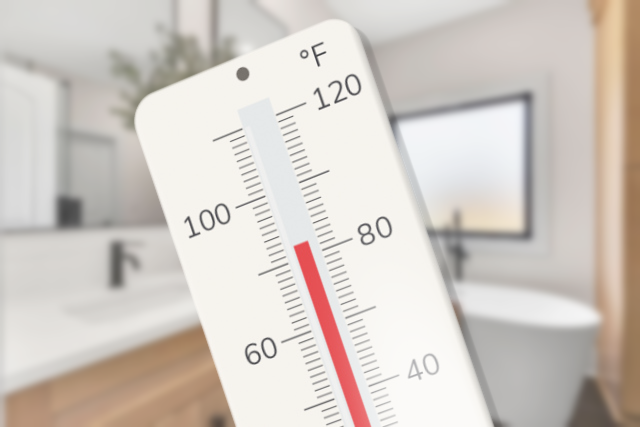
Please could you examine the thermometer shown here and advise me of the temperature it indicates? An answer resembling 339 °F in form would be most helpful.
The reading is 84 °F
